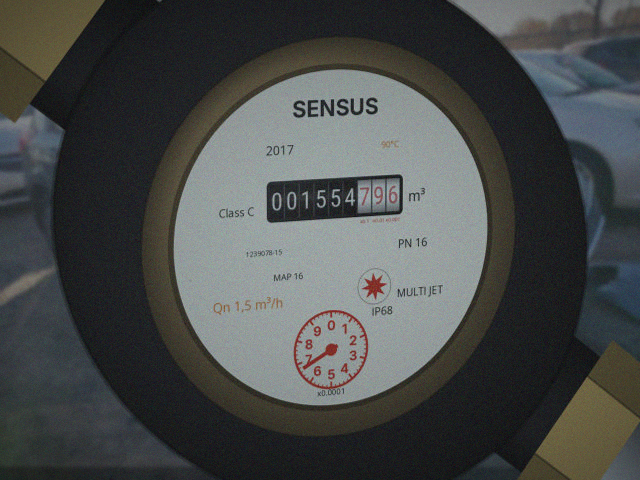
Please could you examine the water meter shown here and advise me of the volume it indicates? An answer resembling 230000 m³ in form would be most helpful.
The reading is 1554.7966 m³
